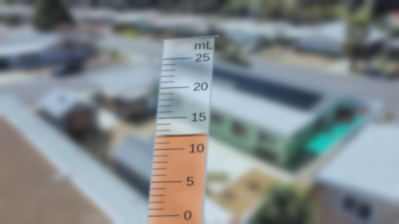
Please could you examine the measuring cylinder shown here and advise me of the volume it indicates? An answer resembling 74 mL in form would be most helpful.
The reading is 12 mL
